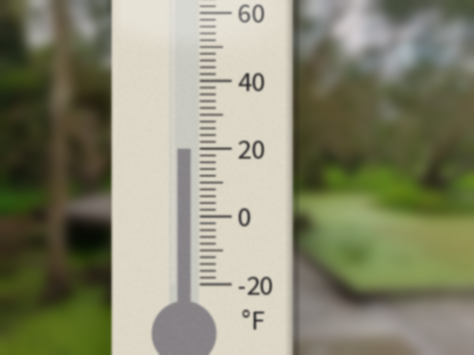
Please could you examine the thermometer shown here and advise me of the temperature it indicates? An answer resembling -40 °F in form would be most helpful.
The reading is 20 °F
